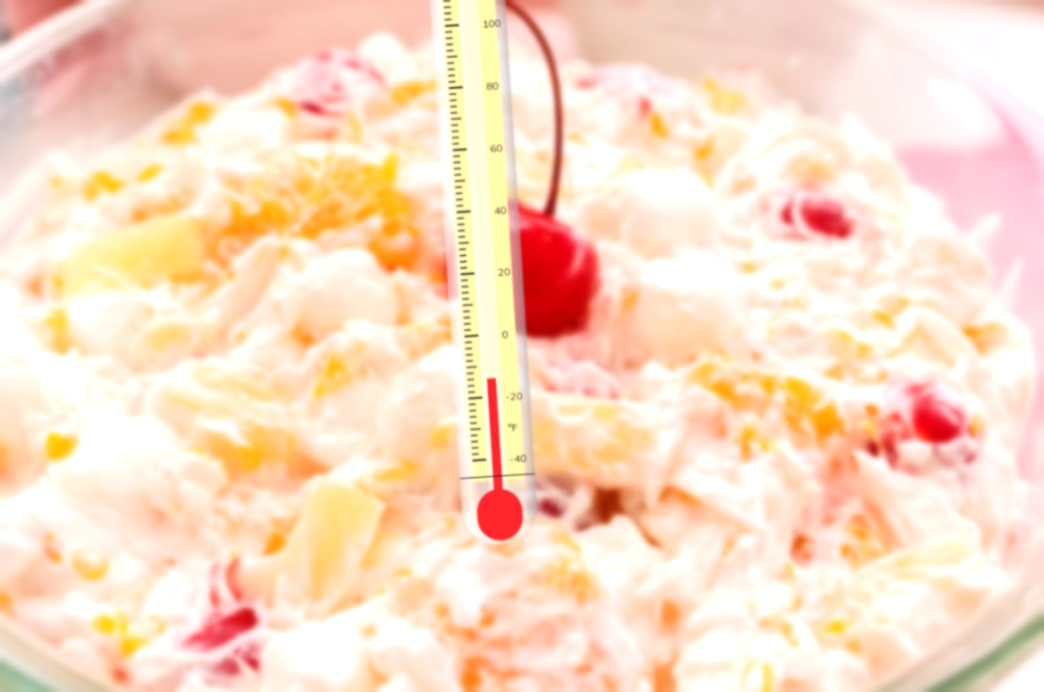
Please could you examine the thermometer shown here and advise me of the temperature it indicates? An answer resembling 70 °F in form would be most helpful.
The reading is -14 °F
